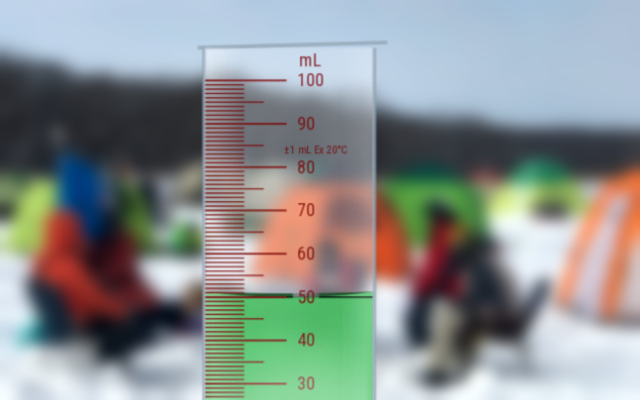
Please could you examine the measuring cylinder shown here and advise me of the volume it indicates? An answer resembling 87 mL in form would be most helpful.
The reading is 50 mL
